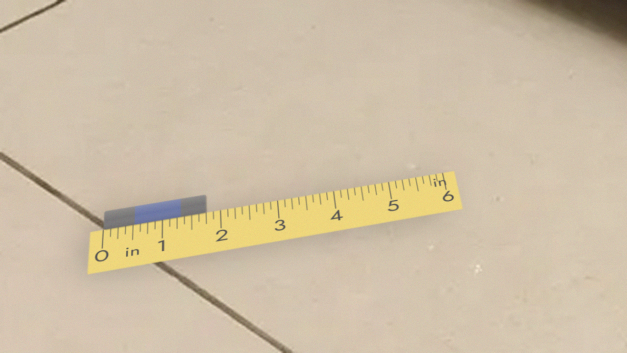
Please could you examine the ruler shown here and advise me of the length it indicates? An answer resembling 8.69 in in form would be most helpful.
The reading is 1.75 in
